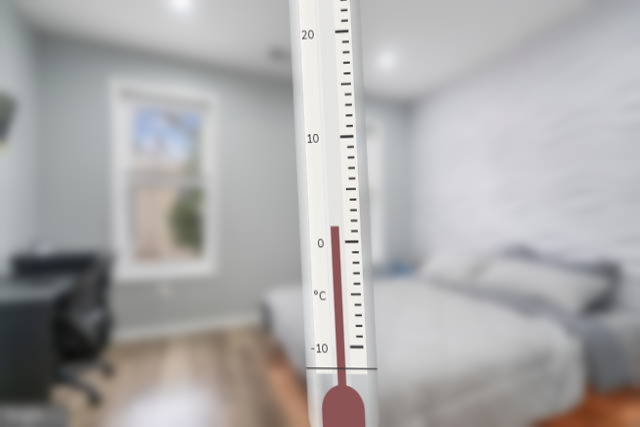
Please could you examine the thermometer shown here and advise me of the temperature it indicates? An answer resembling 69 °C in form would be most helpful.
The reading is 1.5 °C
